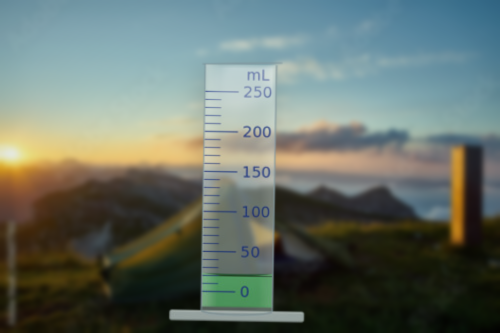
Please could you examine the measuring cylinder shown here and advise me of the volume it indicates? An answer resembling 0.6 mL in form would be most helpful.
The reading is 20 mL
